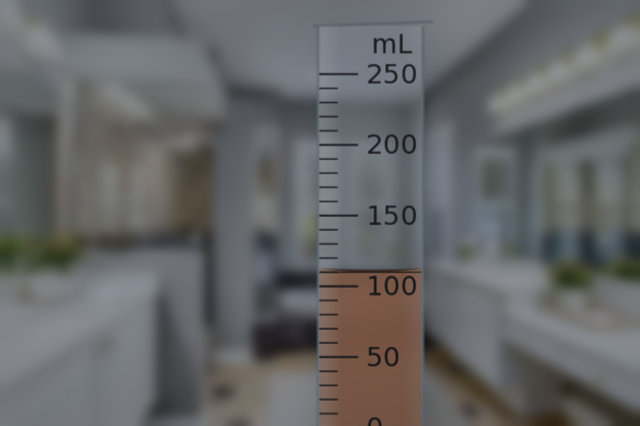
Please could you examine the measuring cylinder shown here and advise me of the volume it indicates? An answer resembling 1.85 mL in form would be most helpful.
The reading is 110 mL
